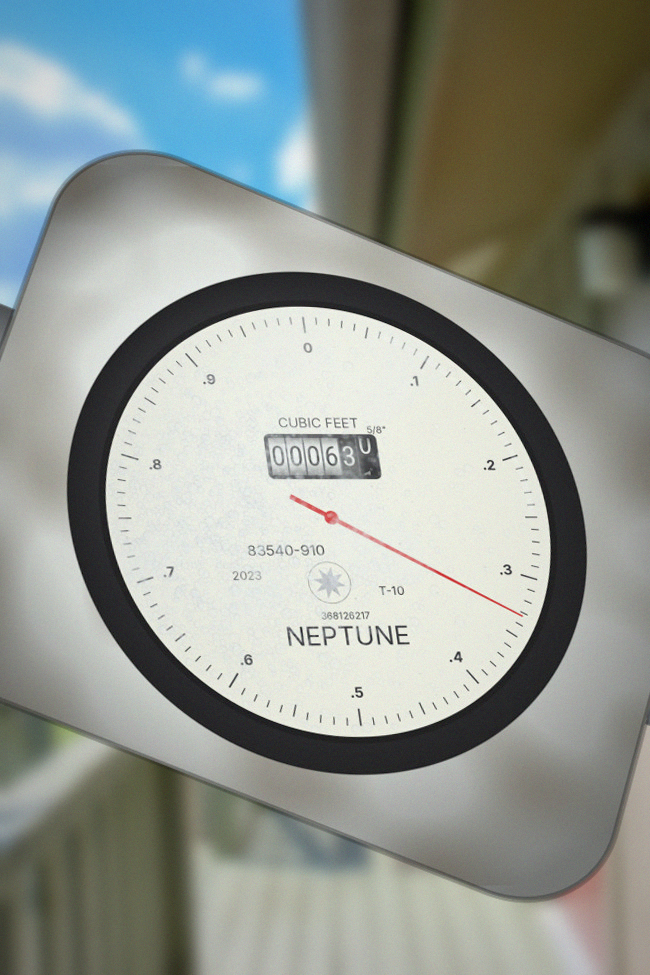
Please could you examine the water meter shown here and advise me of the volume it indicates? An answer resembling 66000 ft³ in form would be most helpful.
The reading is 630.33 ft³
